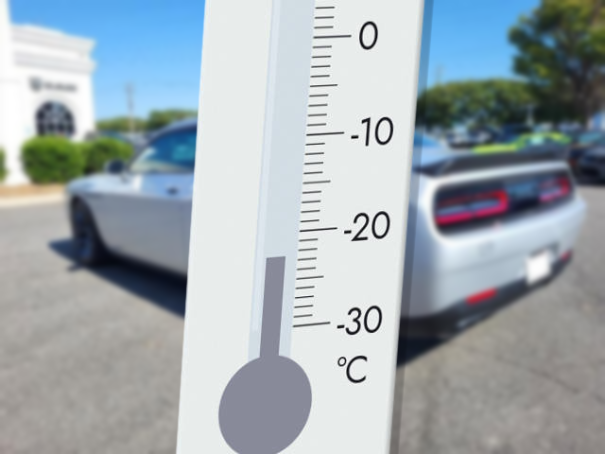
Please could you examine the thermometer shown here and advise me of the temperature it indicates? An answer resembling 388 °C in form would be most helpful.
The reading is -22.5 °C
